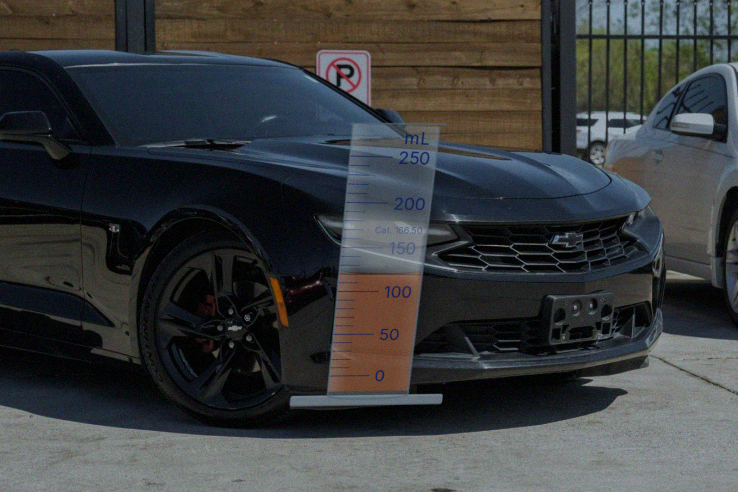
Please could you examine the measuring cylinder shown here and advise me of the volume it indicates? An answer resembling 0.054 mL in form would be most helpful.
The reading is 120 mL
